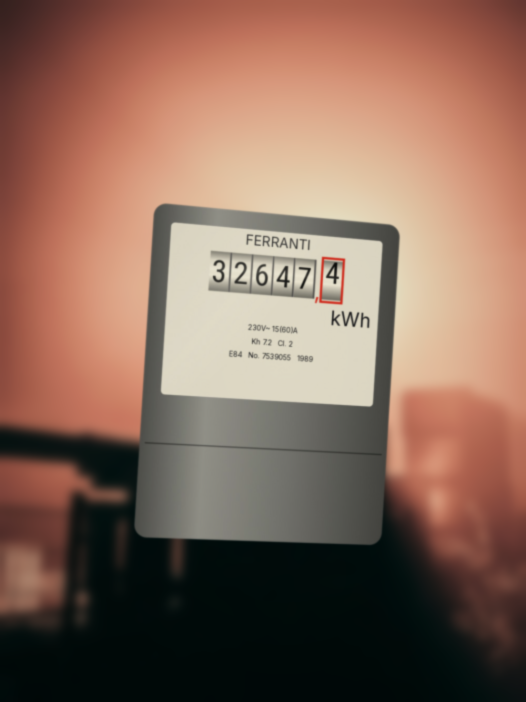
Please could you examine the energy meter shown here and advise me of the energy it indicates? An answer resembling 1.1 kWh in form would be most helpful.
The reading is 32647.4 kWh
